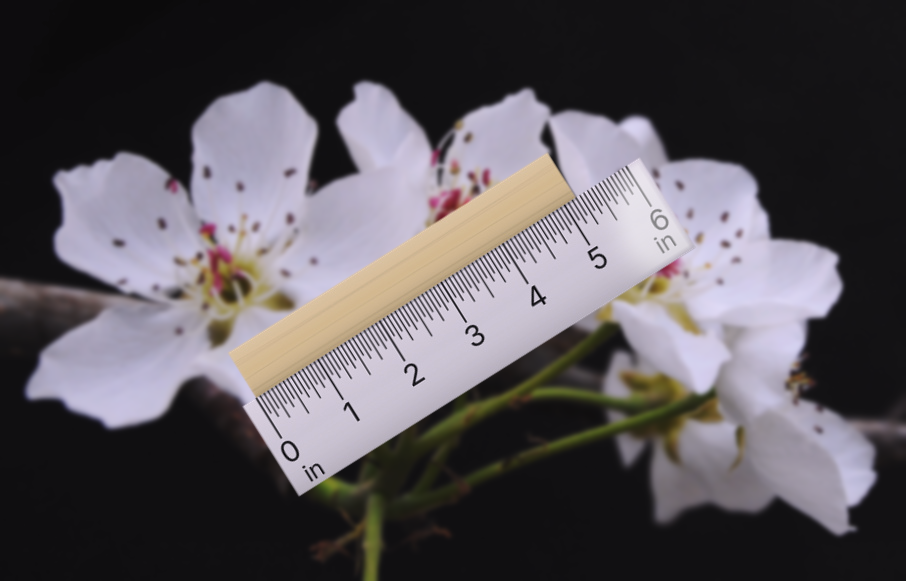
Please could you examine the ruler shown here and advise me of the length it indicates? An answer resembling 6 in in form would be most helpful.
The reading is 5.1875 in
